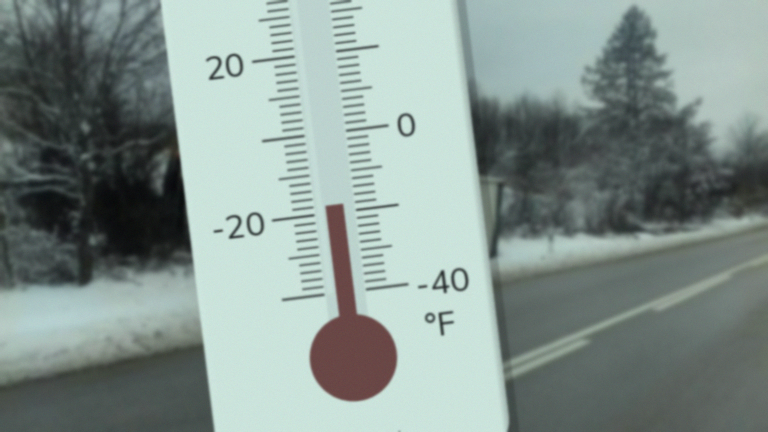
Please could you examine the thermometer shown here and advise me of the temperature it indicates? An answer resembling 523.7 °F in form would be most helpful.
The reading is -18 °F
